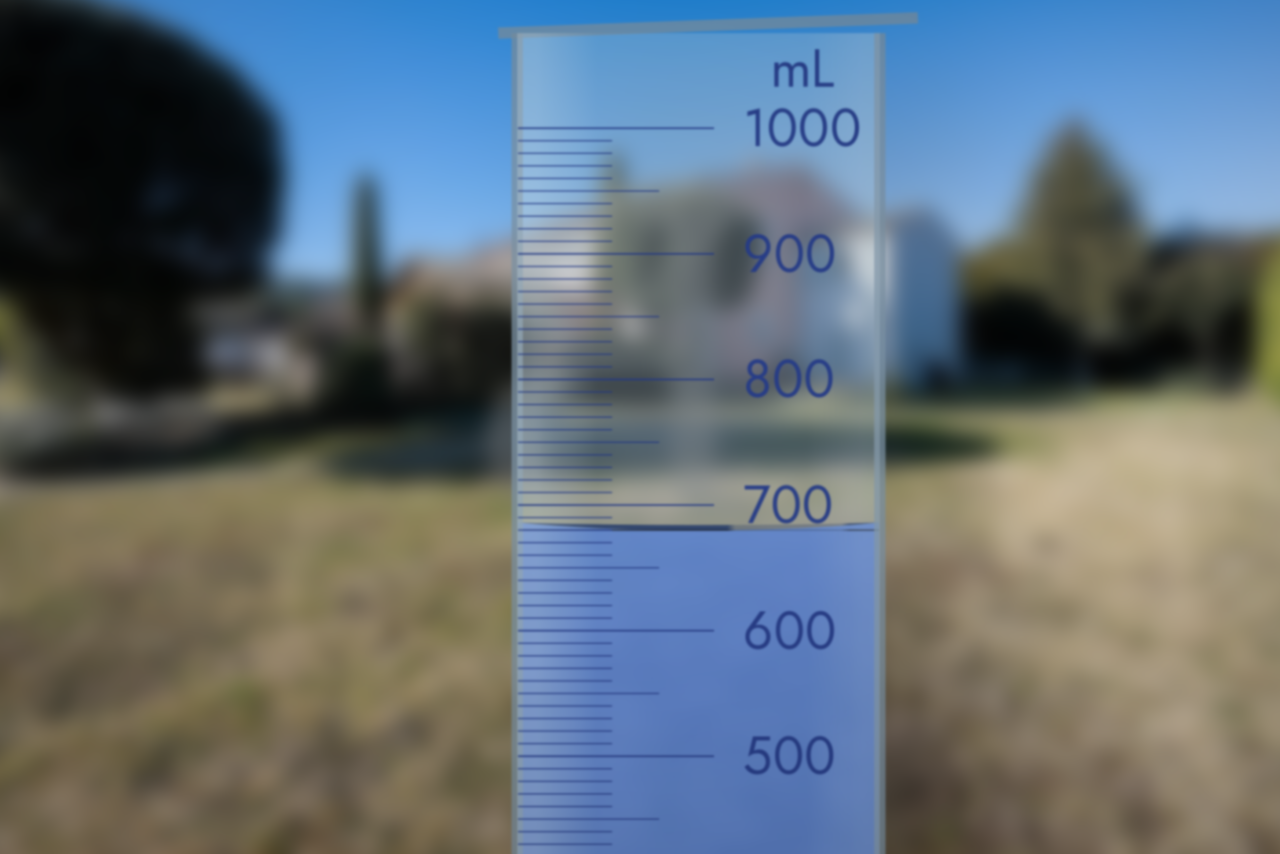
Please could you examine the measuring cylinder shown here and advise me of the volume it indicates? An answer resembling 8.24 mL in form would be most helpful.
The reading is 680 mL
